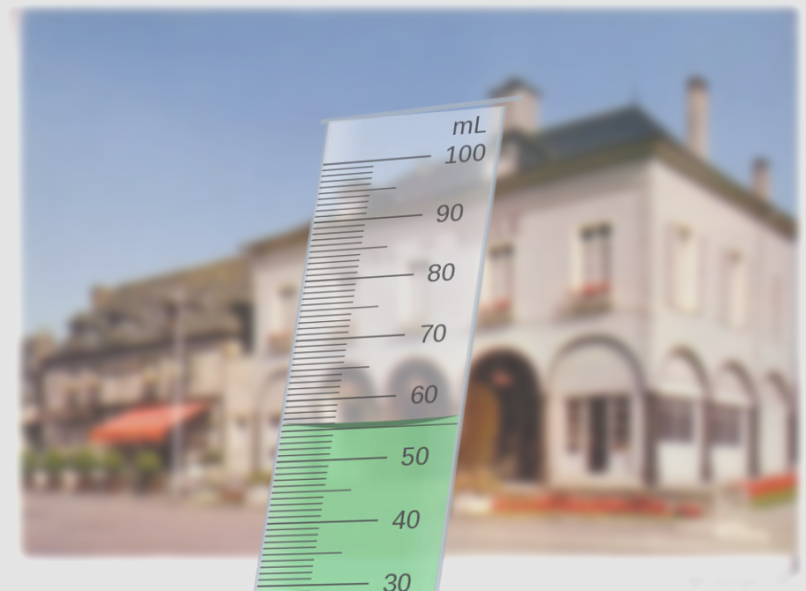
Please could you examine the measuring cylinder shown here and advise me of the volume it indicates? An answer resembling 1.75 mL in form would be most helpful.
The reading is 55 mL
